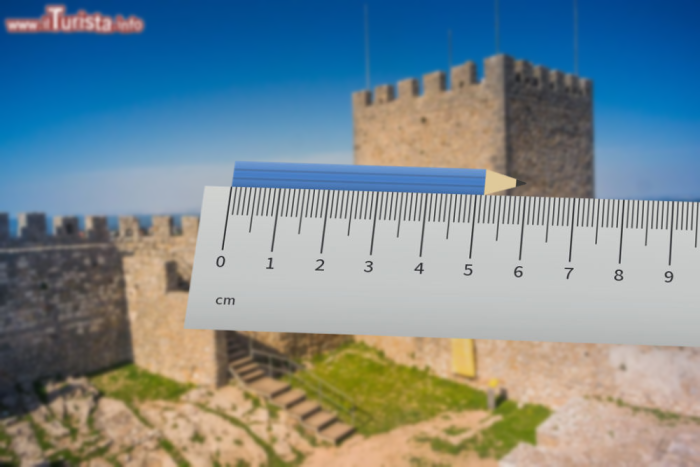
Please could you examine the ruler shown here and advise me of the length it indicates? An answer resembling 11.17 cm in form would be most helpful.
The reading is 6 cm
